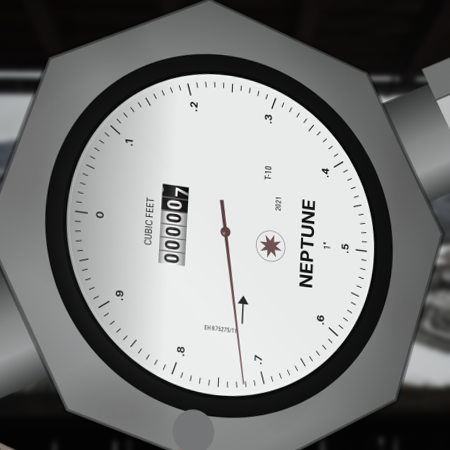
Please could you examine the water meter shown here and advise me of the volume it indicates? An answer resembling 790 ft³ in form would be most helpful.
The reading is 6.72 ft³
